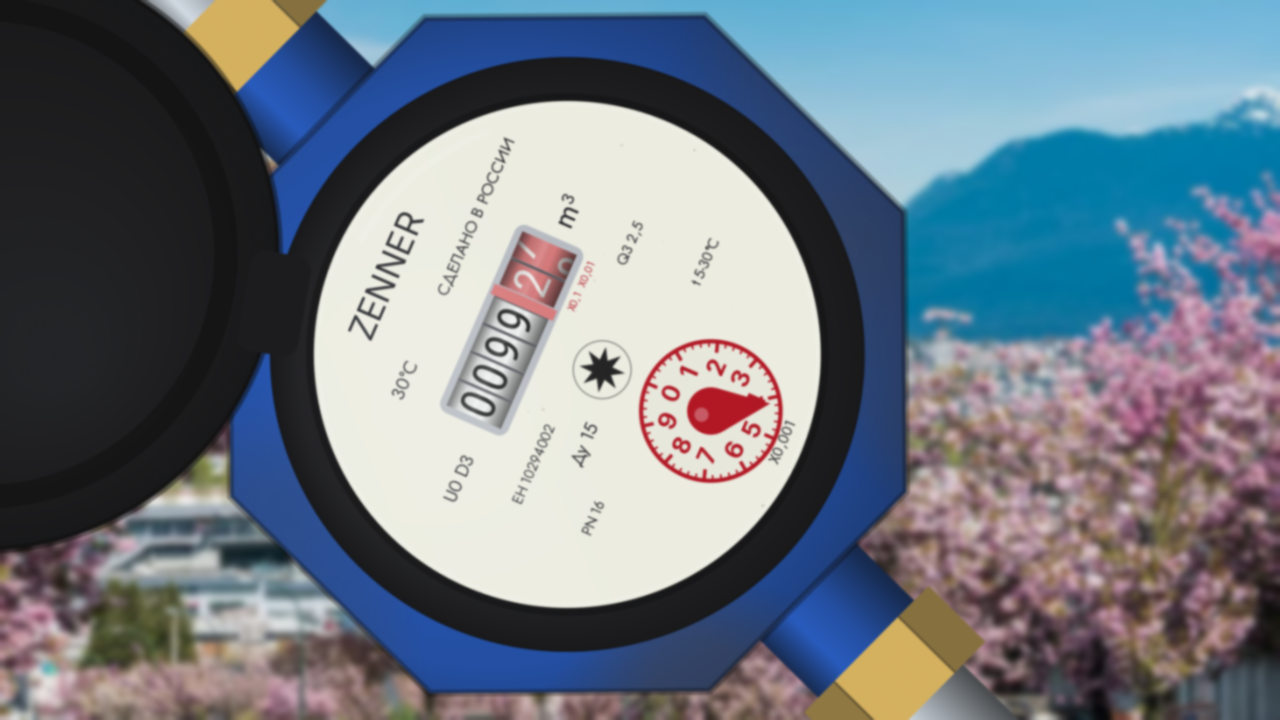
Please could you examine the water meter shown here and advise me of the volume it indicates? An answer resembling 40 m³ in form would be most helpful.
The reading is 99.274 m³
